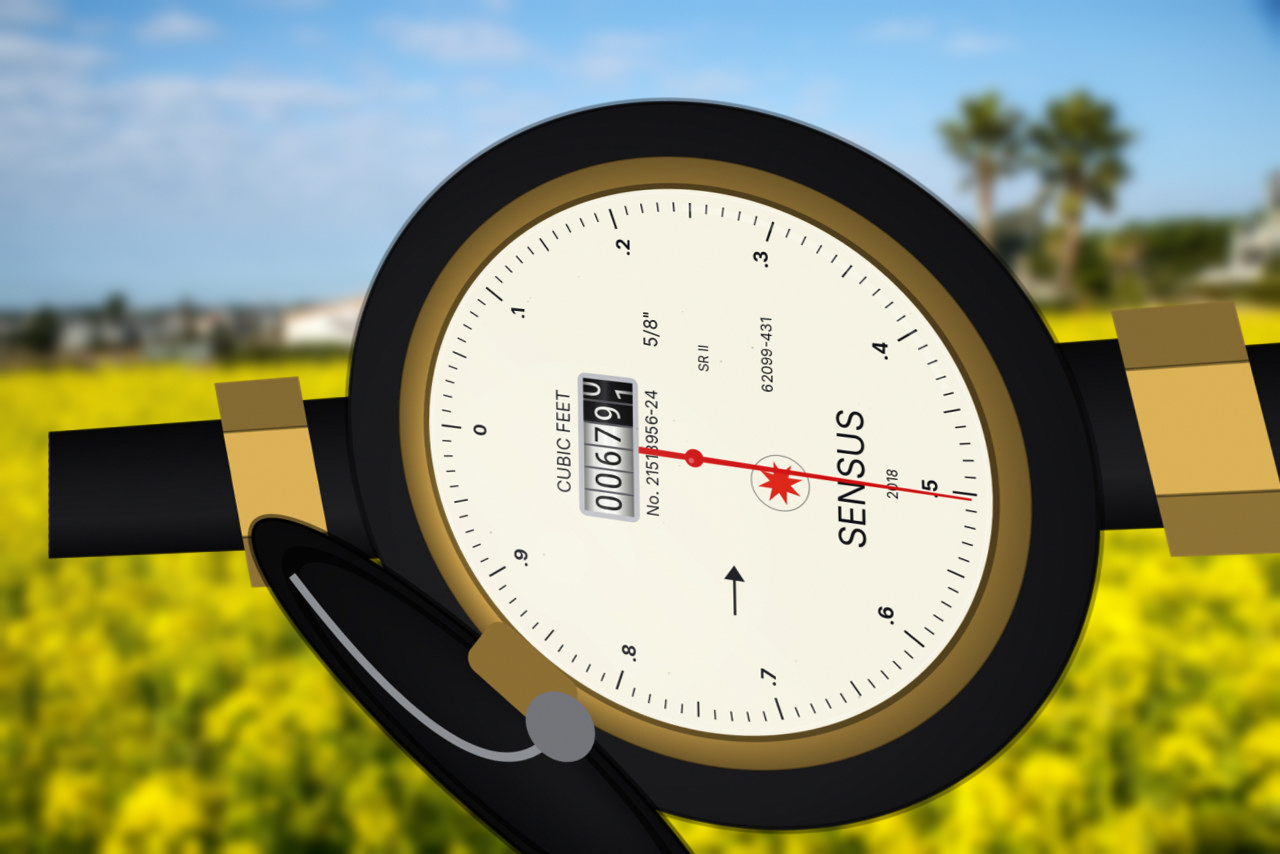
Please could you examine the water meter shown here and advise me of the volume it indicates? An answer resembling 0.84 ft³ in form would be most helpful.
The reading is 6790.50 ft³
